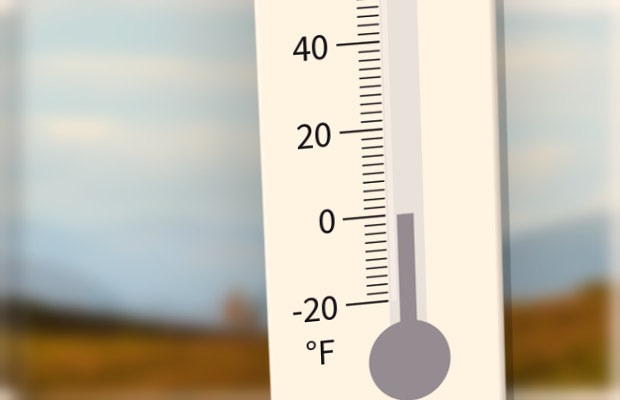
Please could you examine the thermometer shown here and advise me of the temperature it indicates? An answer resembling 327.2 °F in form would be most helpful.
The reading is 0 °F
